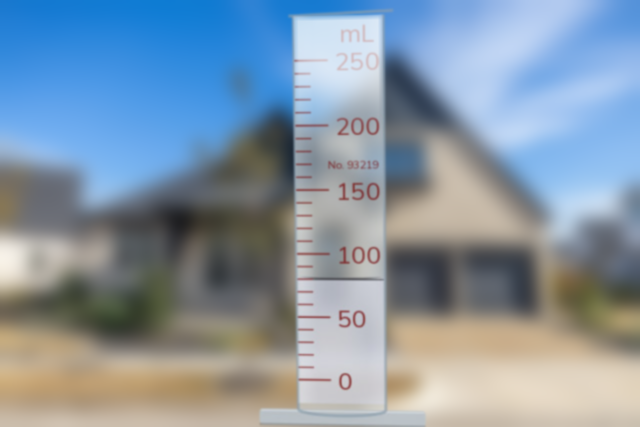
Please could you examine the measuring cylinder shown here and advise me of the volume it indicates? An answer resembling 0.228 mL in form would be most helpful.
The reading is 80 mL
